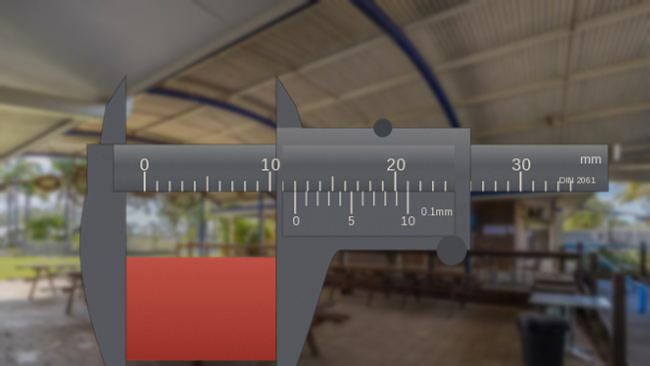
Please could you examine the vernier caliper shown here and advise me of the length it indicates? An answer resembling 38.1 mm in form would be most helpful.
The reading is 12.0 mm
